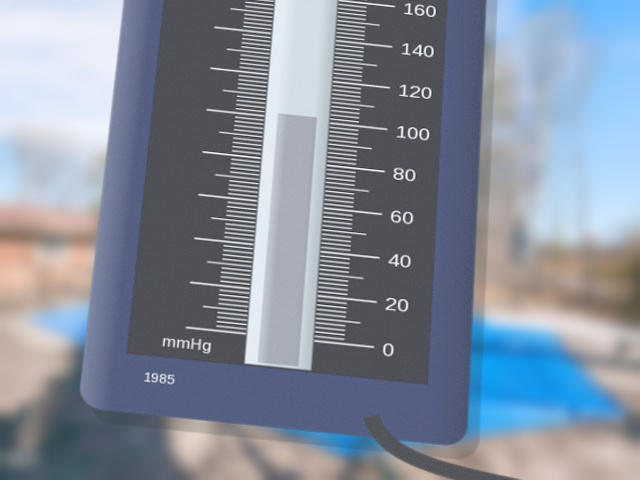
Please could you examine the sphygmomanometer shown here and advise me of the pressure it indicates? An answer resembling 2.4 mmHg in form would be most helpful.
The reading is 102 mmHg
